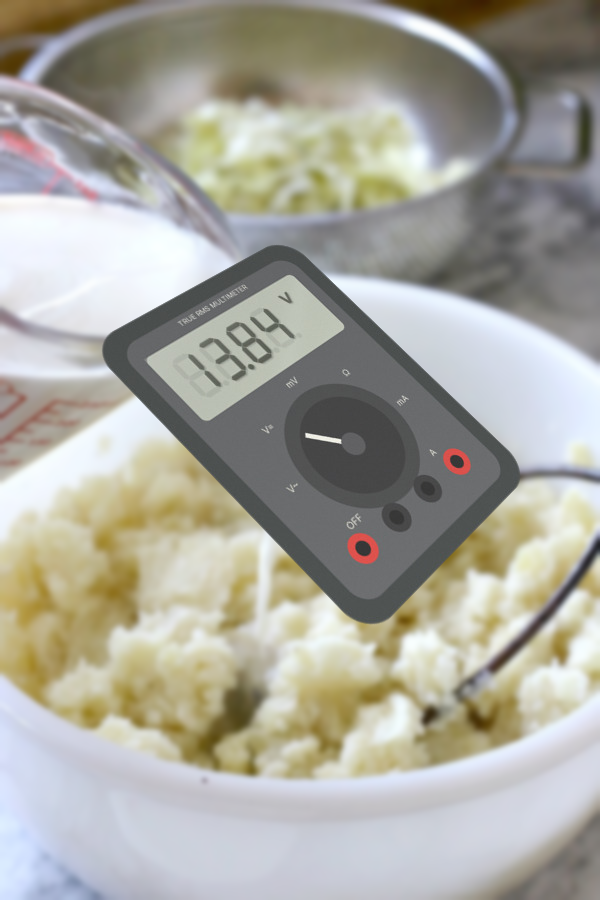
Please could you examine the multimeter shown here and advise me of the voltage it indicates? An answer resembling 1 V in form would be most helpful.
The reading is 13.84 V
